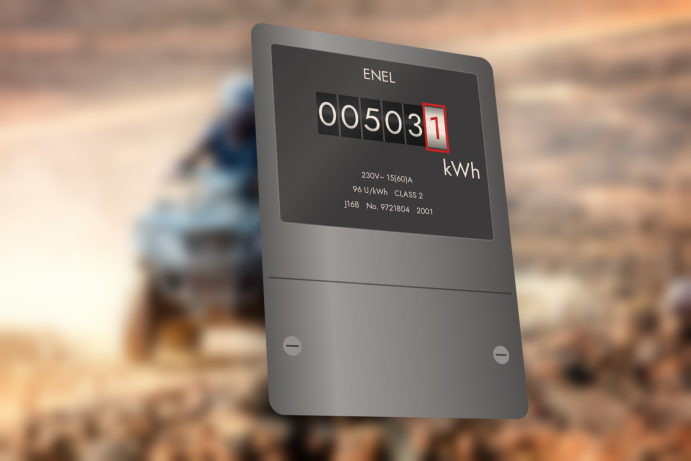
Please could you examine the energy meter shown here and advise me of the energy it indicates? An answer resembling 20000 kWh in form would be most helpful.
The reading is 503.1 kWh
